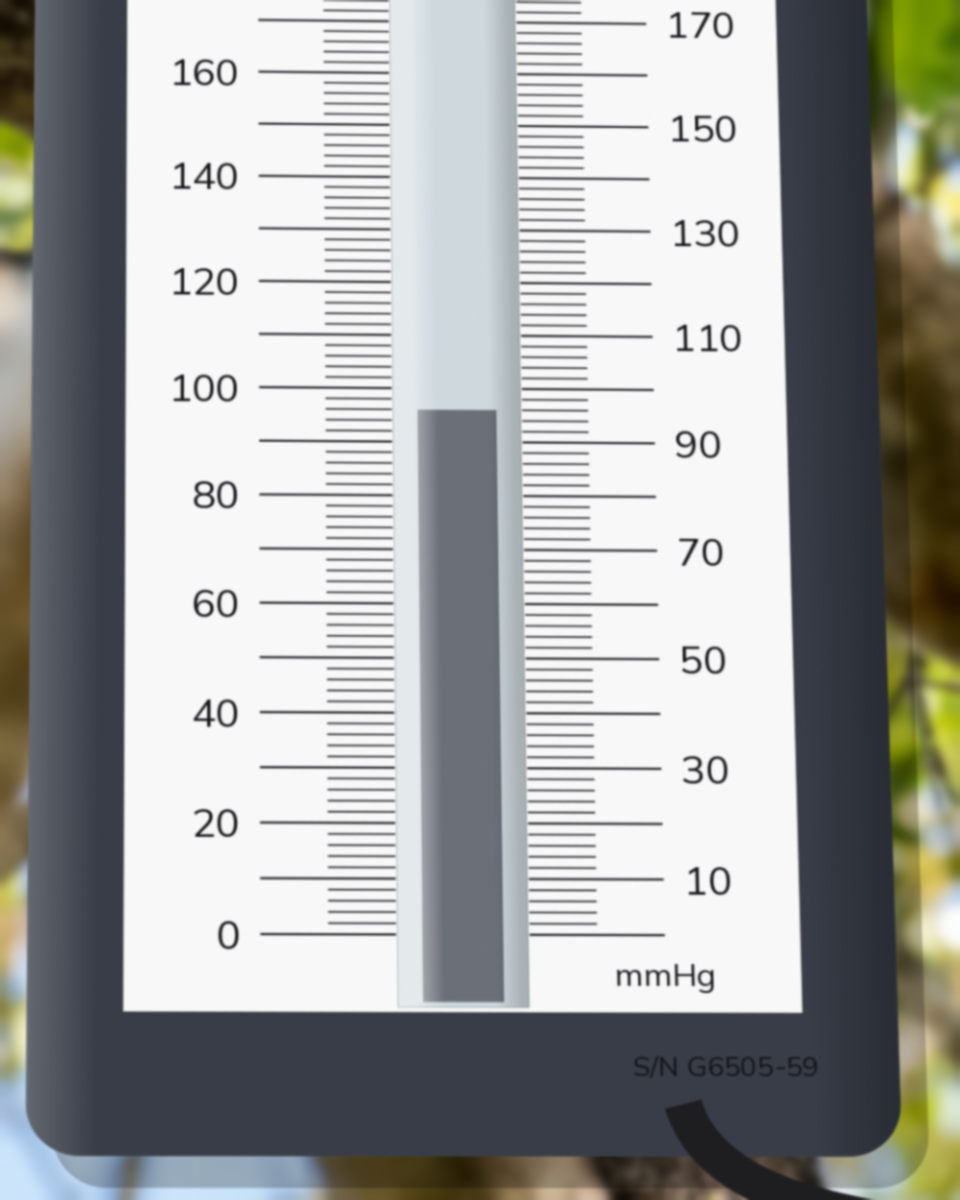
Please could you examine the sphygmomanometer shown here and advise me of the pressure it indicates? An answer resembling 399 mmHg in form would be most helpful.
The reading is 96 mmHg
